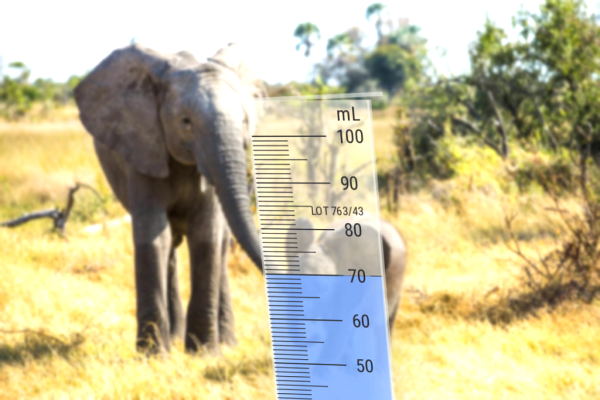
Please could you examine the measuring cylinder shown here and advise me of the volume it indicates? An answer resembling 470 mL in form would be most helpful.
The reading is 70 mL
